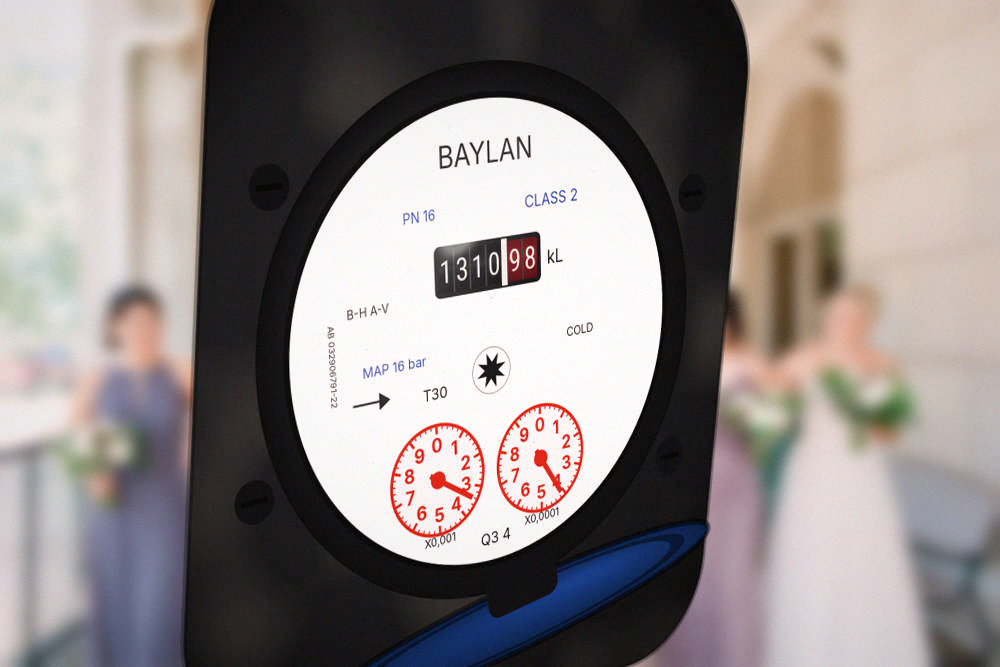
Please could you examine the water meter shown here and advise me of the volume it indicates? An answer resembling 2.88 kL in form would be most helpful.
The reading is 1310.9834 kL
